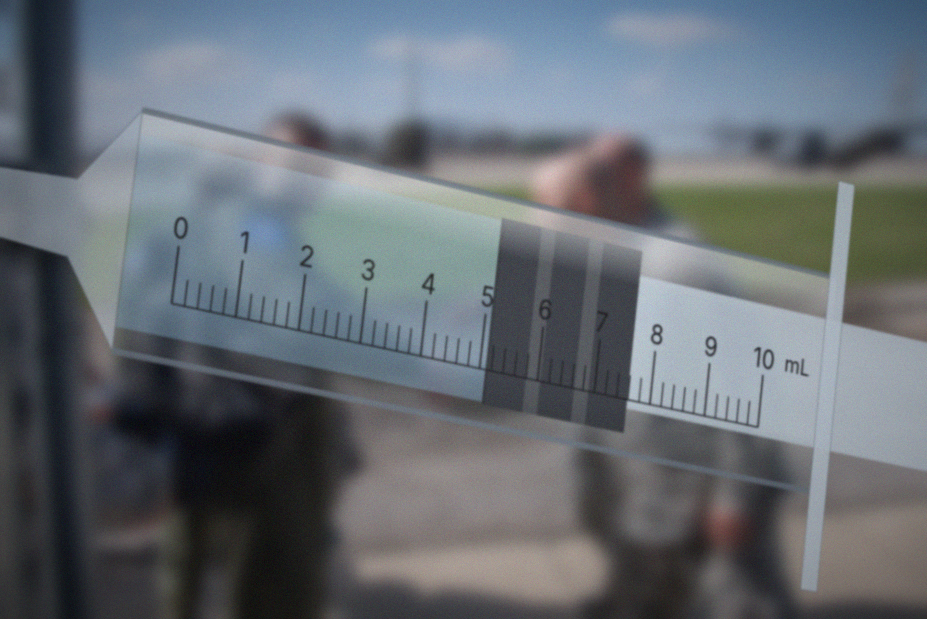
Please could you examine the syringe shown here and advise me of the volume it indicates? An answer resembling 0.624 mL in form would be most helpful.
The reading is 5.1 mL
